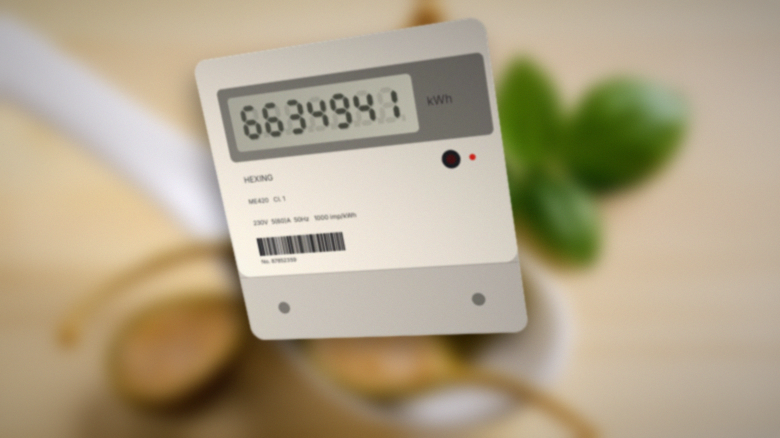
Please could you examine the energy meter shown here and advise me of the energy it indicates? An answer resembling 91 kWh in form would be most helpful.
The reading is 6634941 kWh
